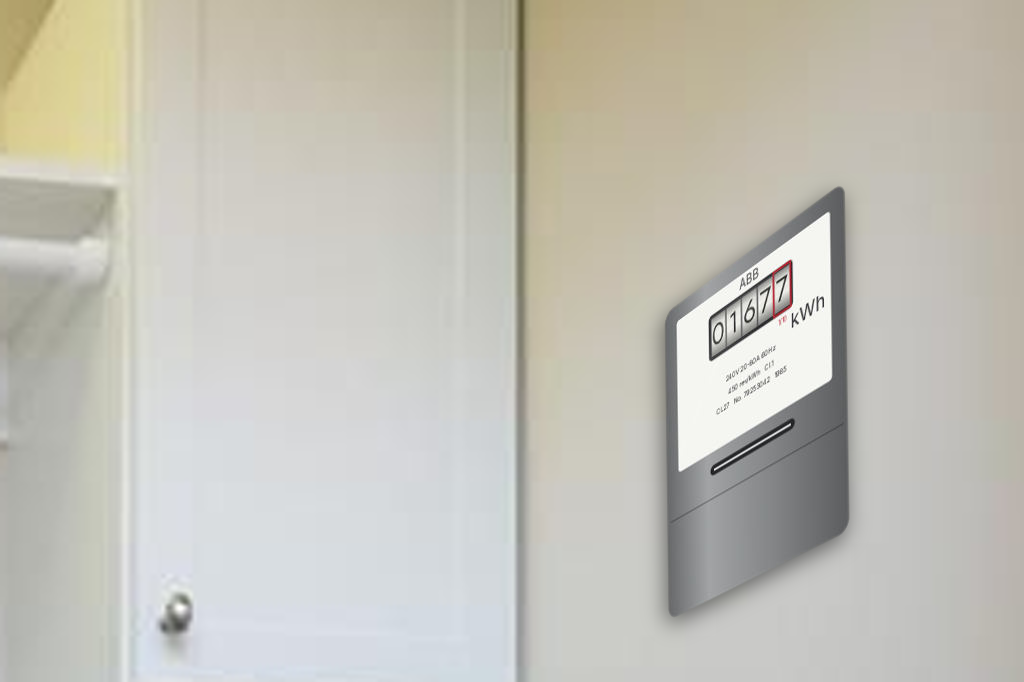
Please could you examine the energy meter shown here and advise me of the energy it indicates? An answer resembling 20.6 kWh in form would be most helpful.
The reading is 167.7 kWh
